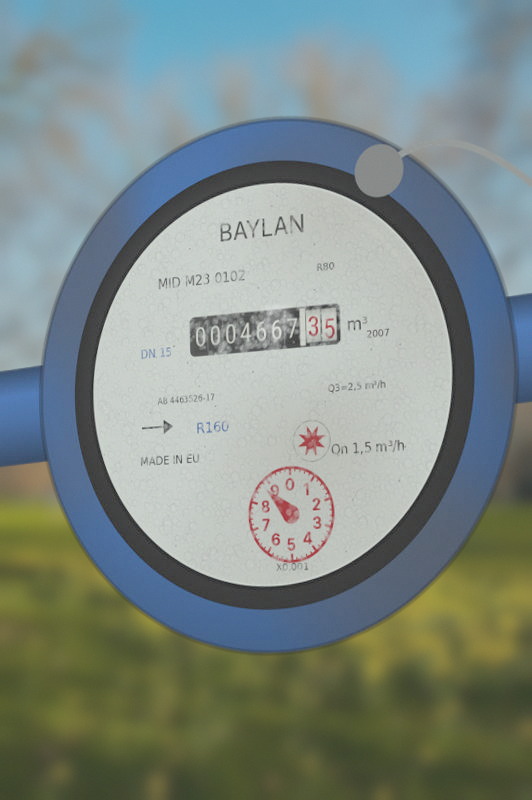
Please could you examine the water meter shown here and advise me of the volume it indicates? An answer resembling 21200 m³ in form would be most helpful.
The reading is 4667.348 m³
